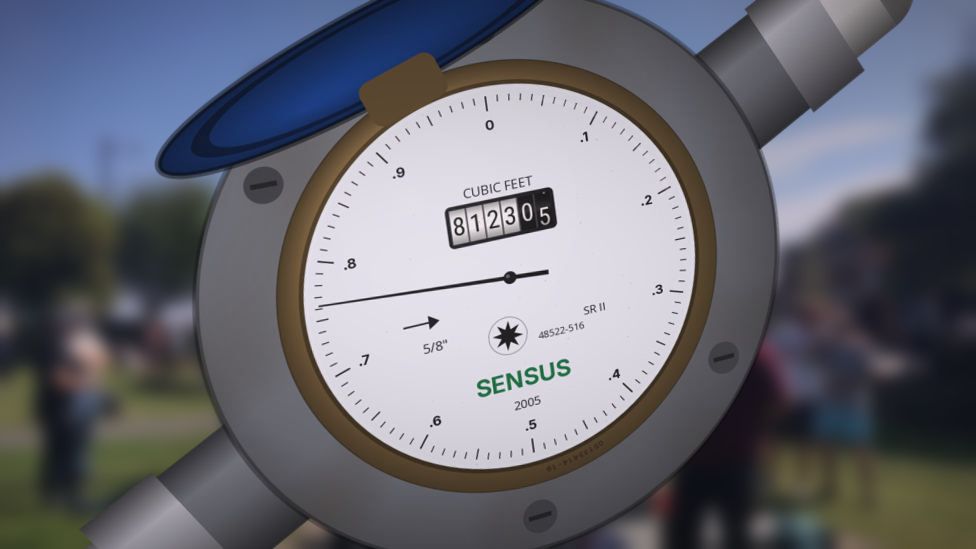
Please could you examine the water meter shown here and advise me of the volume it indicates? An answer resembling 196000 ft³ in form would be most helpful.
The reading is 812304.76 ft³
